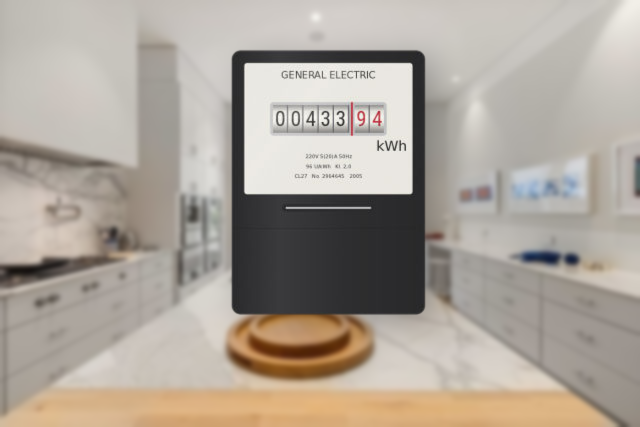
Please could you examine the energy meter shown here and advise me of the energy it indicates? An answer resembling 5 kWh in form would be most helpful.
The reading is 433.94 kWh
